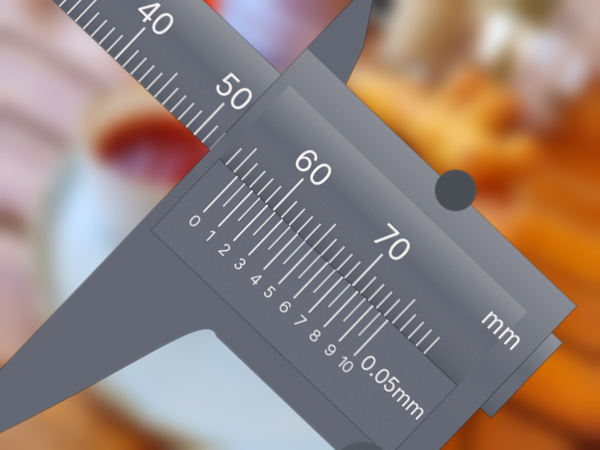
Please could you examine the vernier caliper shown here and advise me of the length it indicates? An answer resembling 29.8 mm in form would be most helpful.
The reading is 55.5 mm
